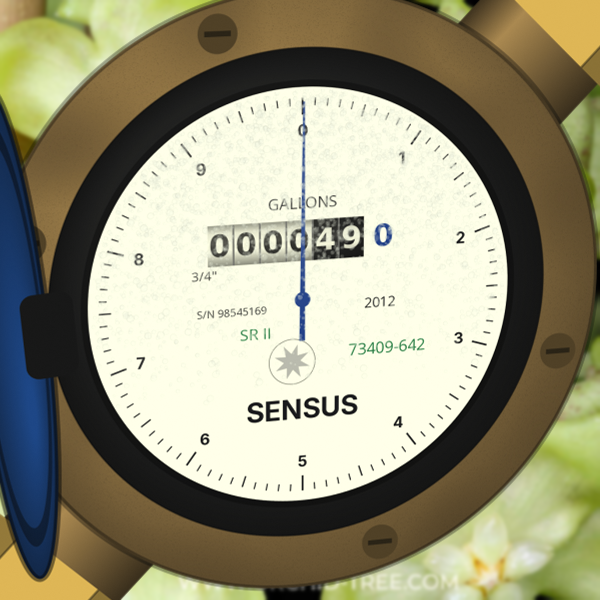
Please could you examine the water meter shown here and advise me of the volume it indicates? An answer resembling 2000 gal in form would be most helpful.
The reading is 490.0 gal
